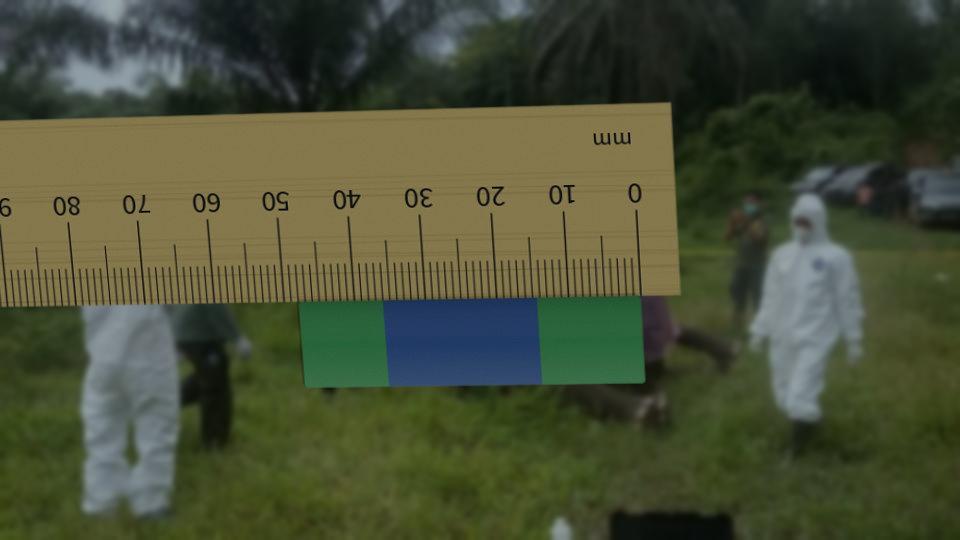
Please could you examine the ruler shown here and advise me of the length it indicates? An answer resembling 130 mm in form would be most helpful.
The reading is 48 mm
